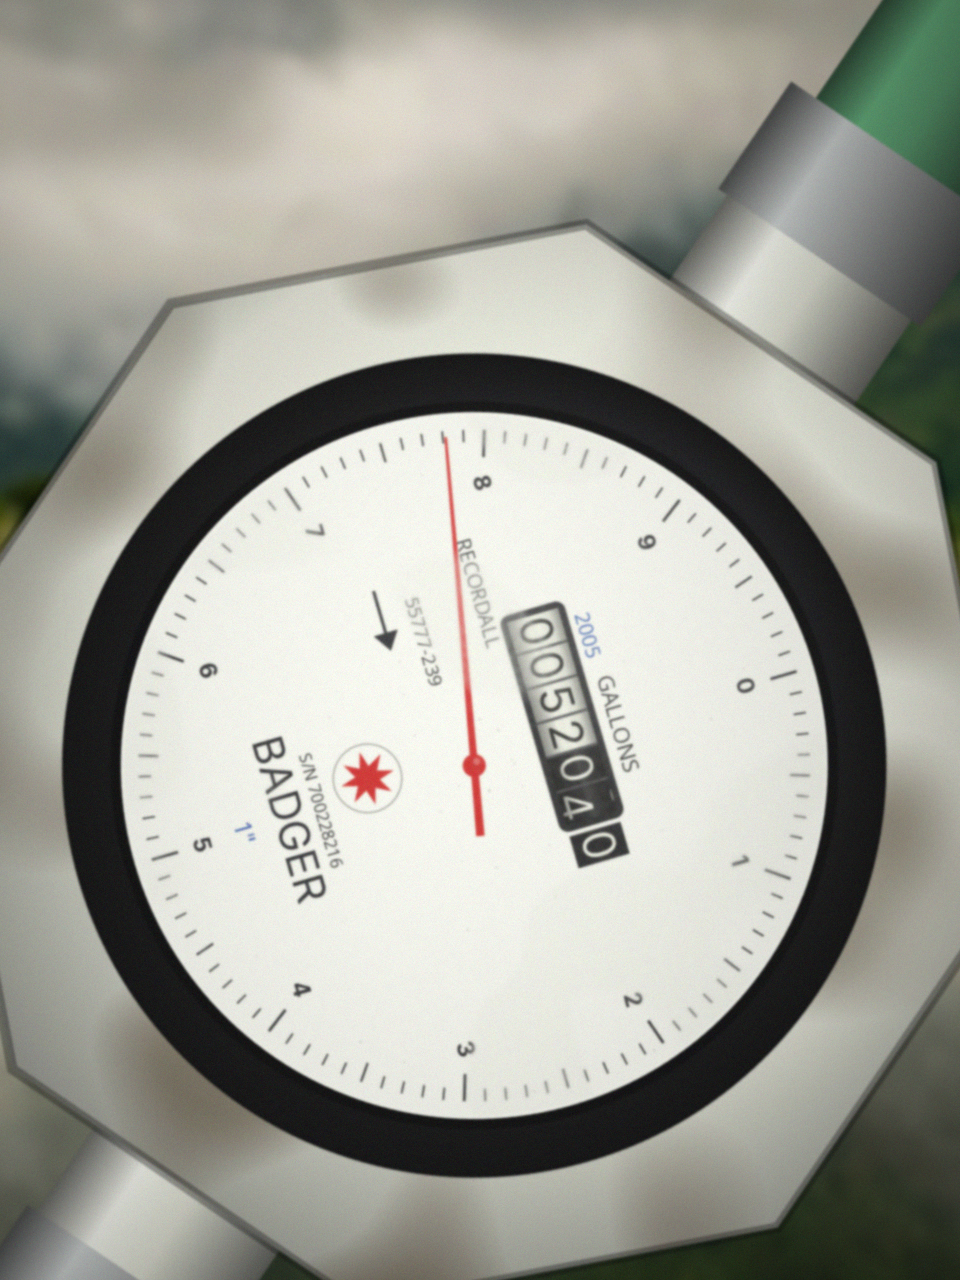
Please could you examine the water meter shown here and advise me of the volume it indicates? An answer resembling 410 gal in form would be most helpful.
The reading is 52037.8 gal
